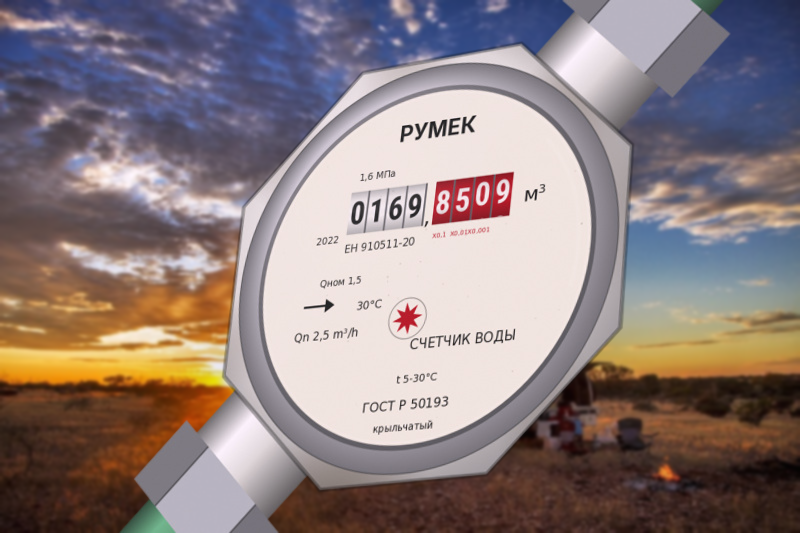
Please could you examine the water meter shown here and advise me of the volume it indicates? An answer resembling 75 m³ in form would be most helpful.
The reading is 169.8509 m³
